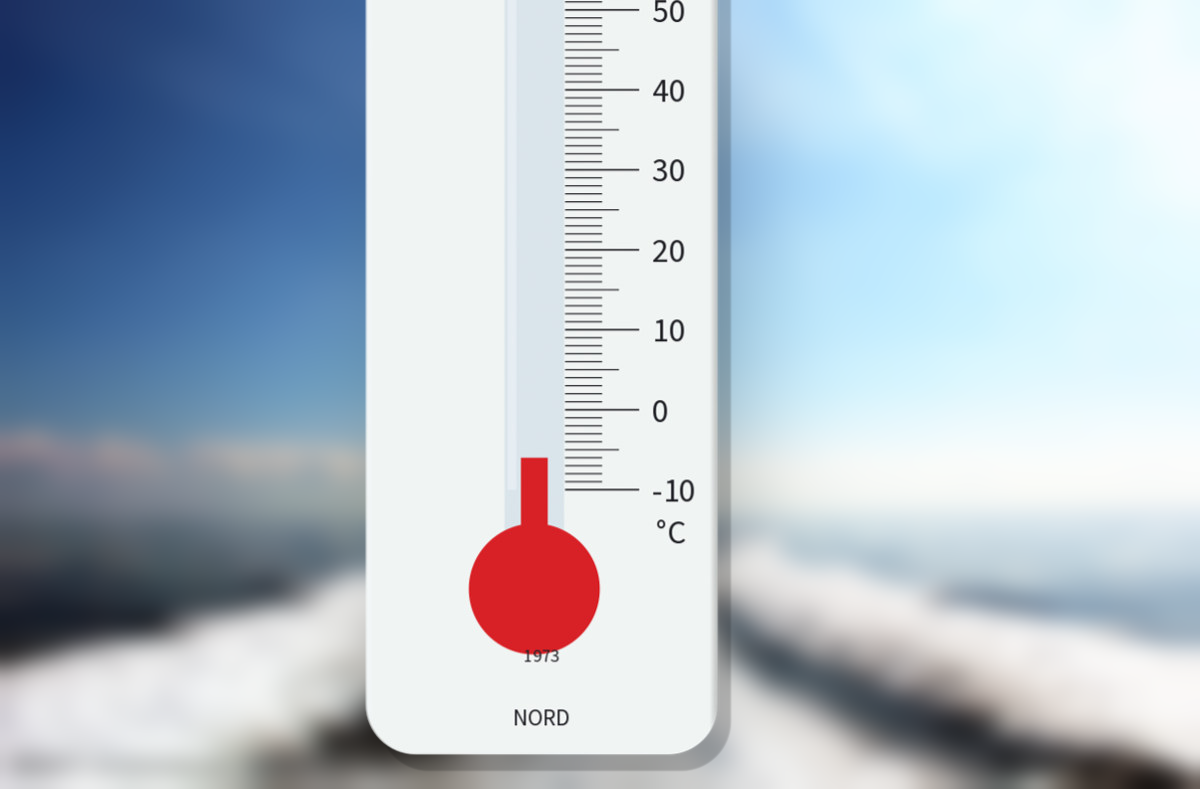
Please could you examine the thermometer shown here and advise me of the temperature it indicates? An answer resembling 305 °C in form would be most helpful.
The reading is -6 °C
